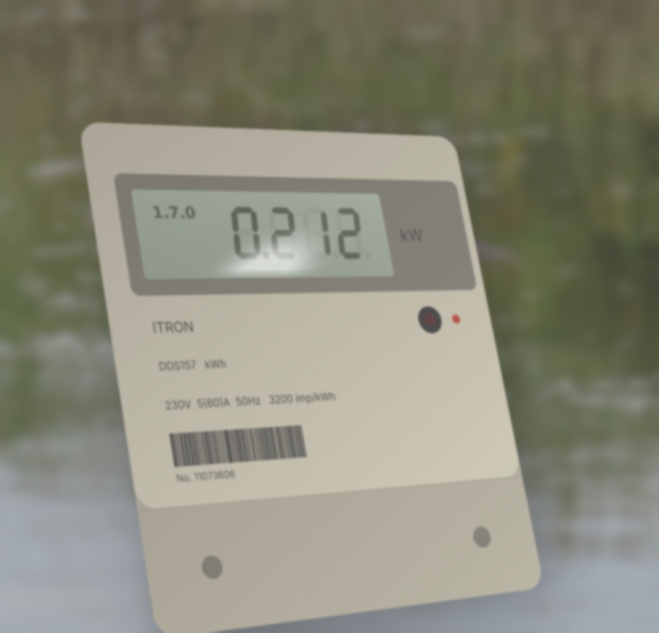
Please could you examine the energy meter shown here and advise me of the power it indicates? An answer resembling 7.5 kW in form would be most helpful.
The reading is 0.212 kW
